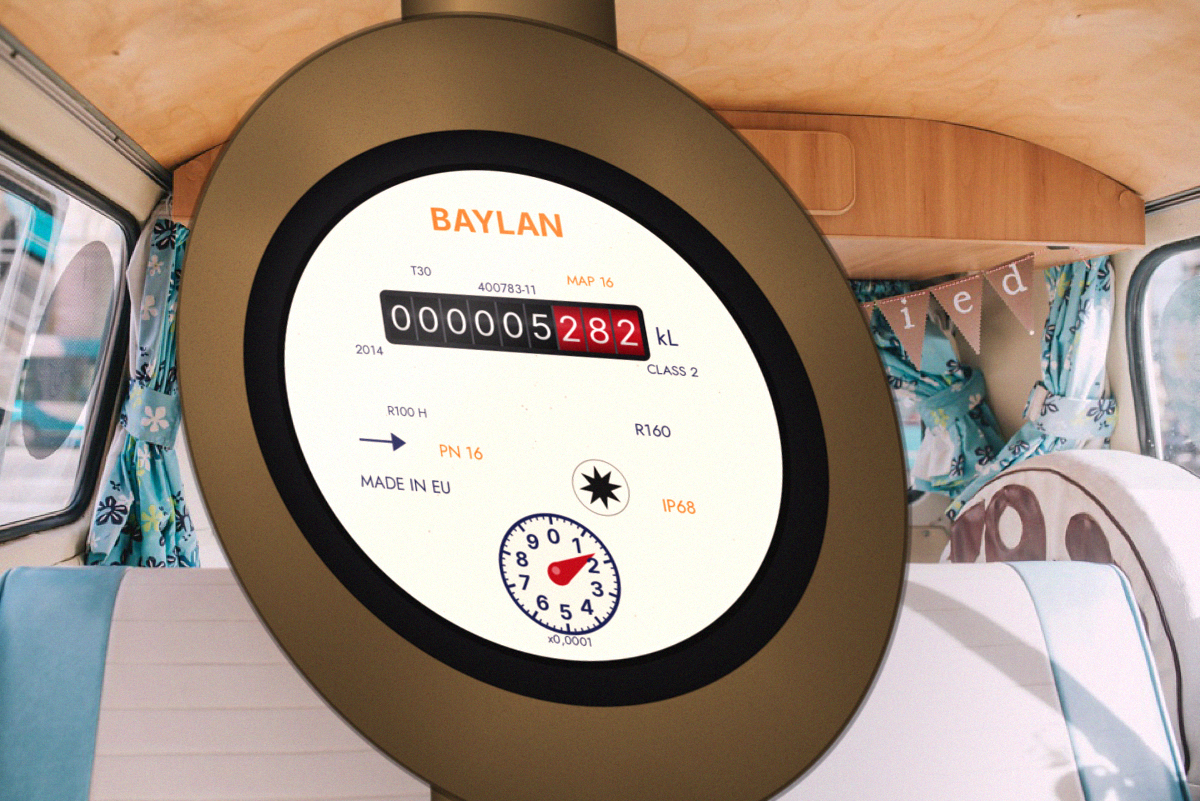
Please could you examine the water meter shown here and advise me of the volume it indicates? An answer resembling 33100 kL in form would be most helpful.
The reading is 5.2821 kL
